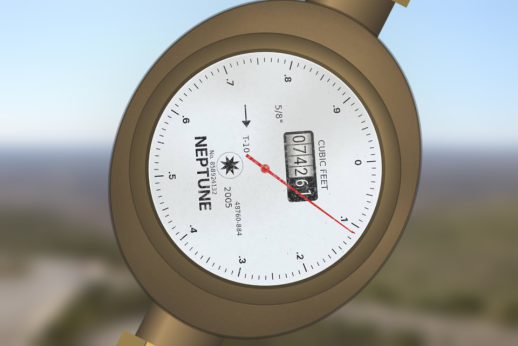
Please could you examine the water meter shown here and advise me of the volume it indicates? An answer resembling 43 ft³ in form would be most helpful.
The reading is 74261.11 ft³
